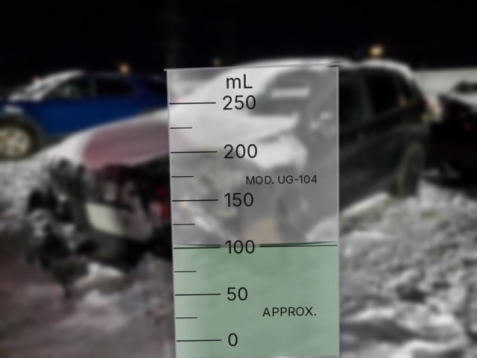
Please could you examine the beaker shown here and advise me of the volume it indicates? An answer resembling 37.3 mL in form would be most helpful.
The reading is 100 mL
